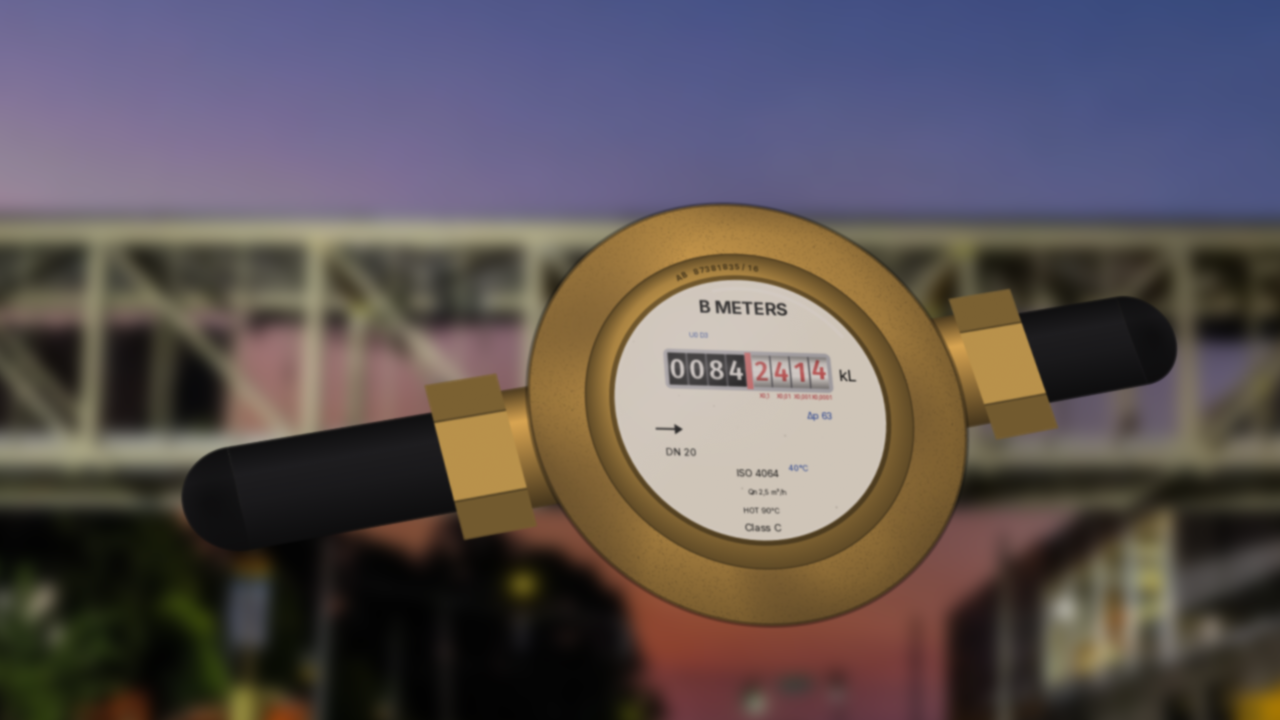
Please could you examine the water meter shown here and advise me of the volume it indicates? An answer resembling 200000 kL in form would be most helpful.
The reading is 84.2414 kL
